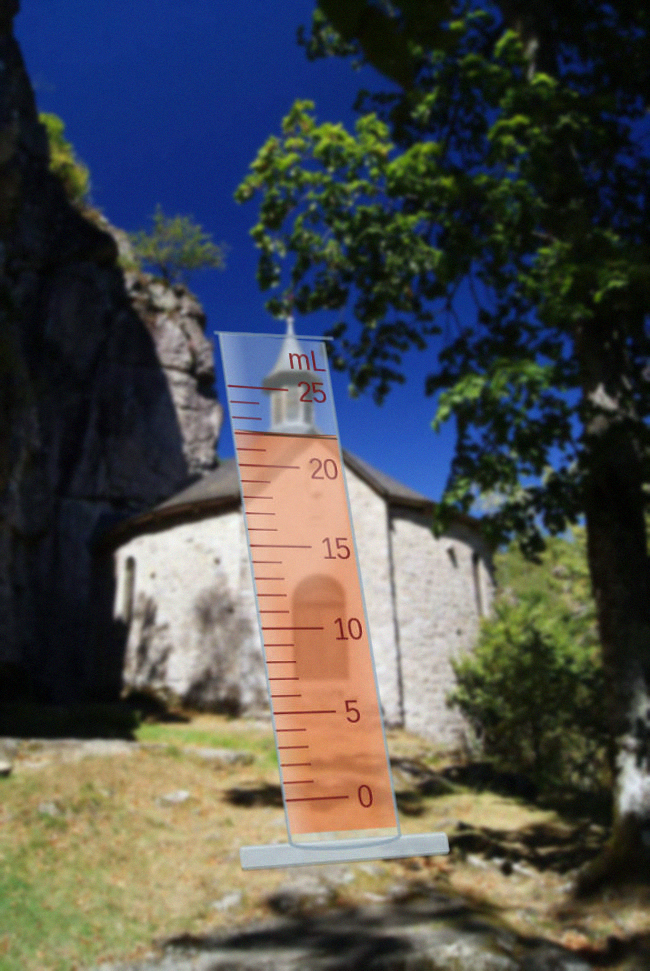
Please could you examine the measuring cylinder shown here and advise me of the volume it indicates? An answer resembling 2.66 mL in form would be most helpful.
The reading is 22 mL
